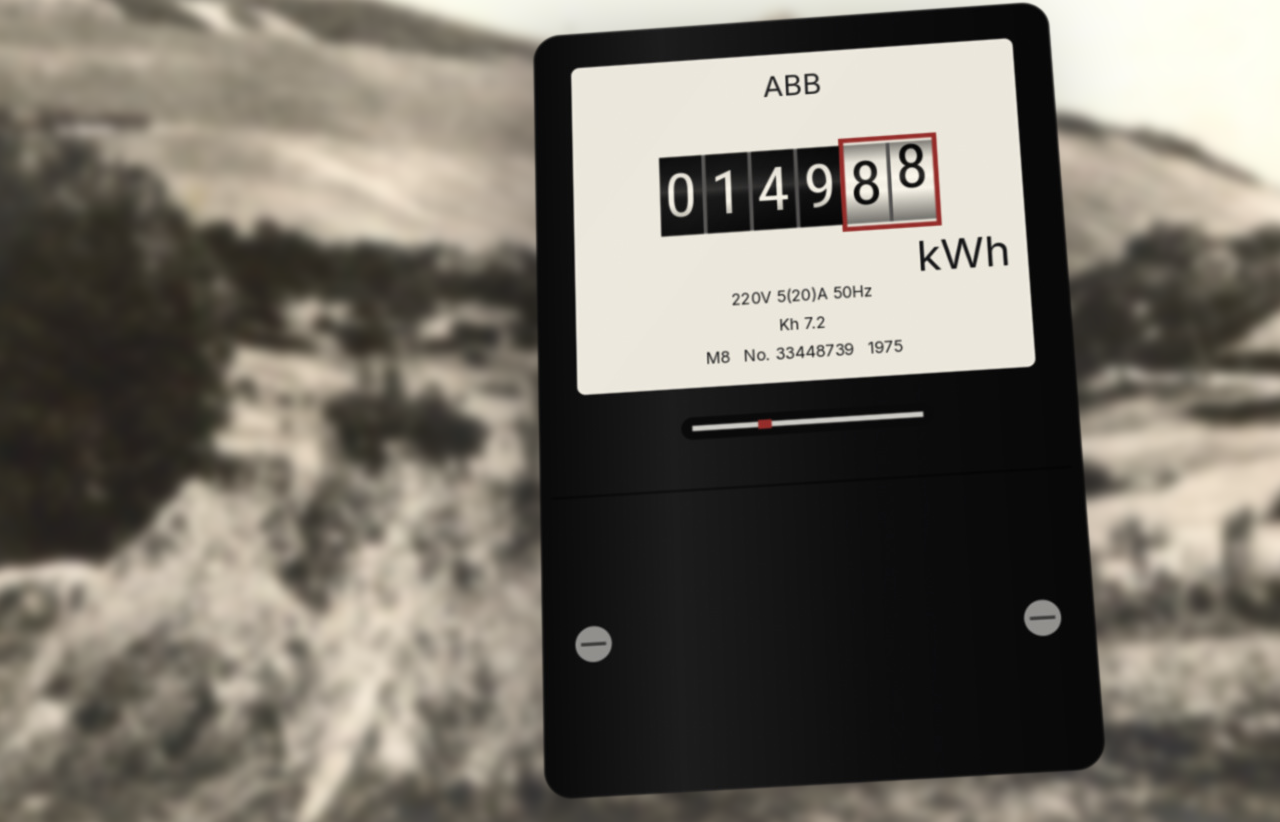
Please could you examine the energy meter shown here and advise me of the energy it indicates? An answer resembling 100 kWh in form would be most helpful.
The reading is 149.88 kWh
